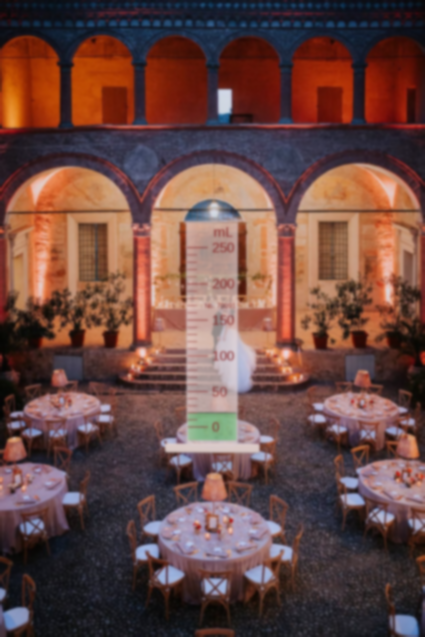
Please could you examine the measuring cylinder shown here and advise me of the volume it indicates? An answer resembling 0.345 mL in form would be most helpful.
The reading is 20 mL
